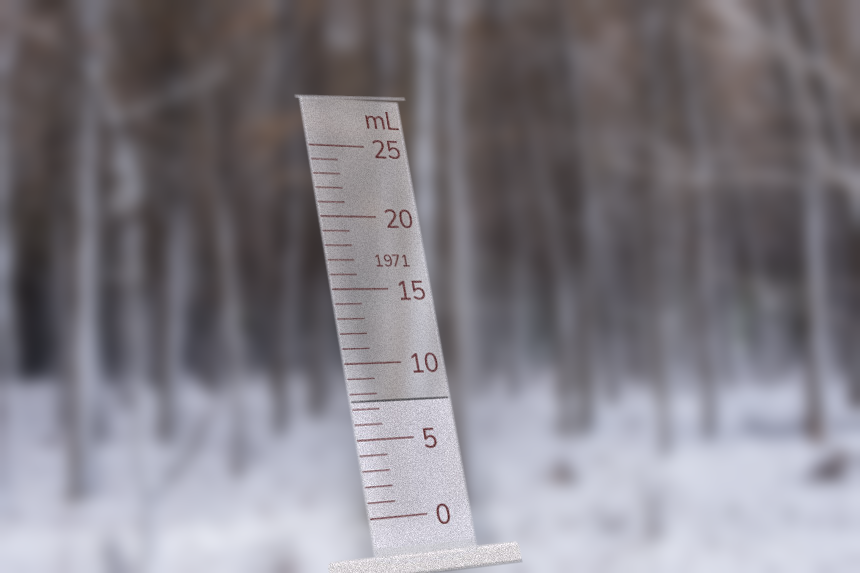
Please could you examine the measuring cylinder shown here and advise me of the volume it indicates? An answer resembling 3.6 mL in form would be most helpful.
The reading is 7.5 mL
